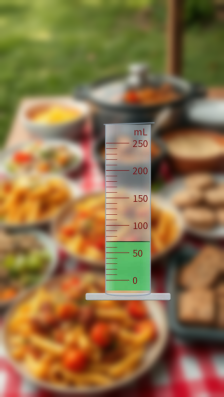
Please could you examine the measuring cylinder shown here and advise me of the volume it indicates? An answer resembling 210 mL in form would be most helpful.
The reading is 70 mL
